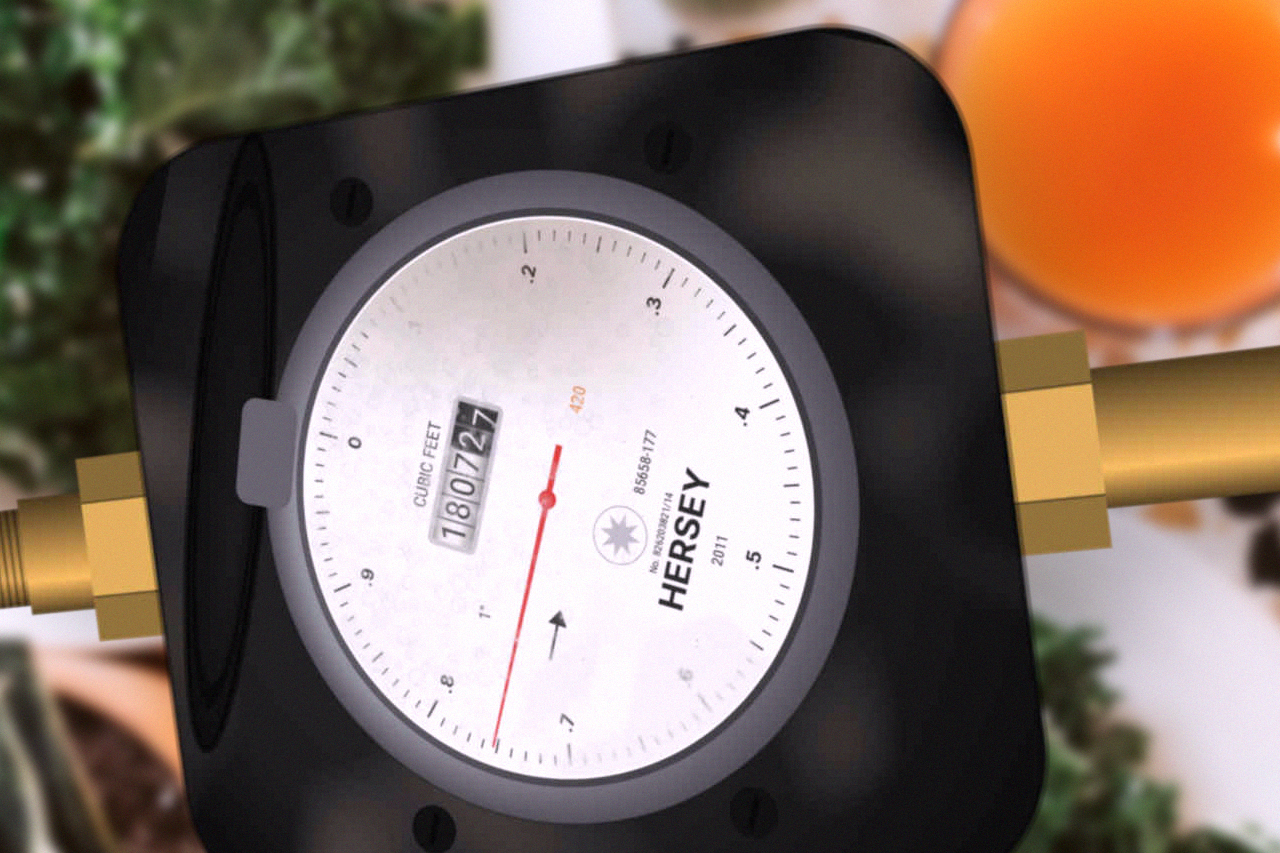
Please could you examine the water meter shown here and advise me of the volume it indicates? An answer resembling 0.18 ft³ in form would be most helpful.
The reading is 180726.75 ft³
